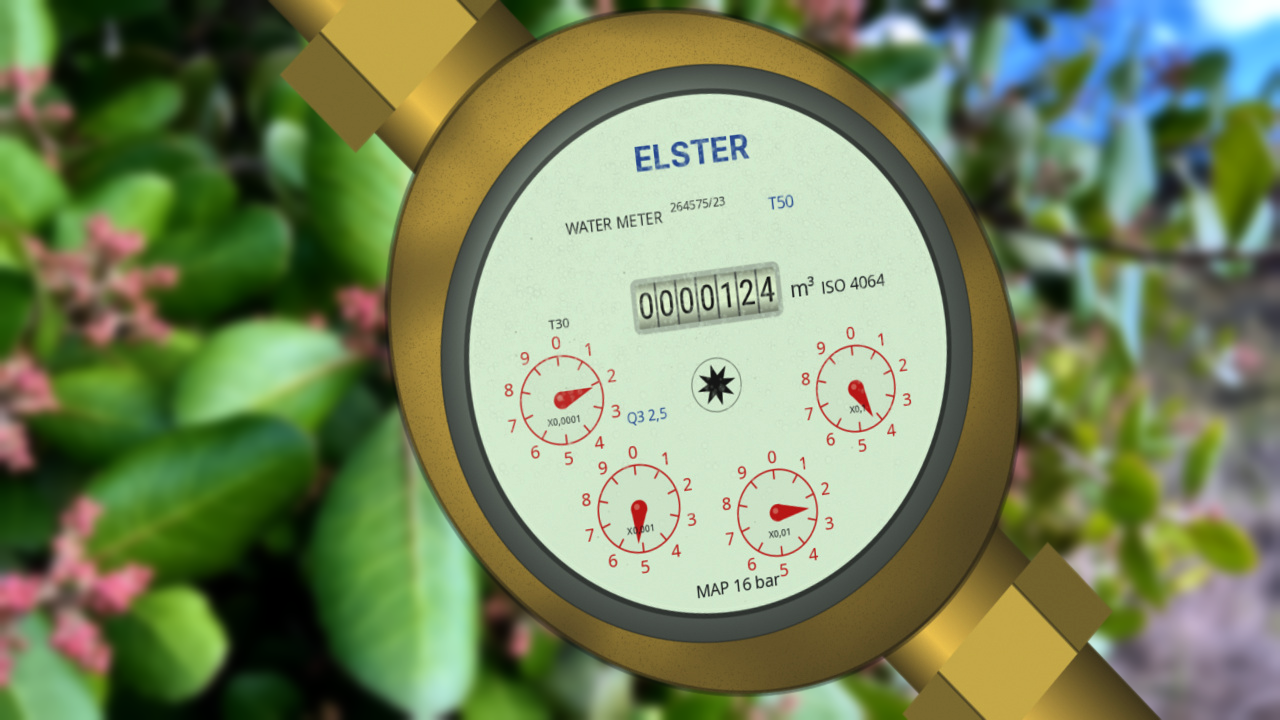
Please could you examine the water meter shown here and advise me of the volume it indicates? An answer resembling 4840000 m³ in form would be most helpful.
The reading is 124.4252 m³
